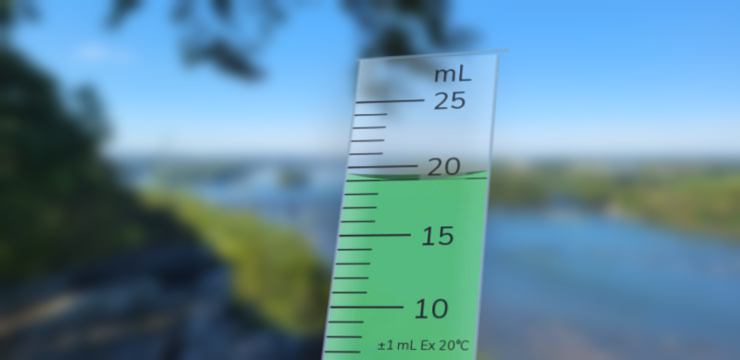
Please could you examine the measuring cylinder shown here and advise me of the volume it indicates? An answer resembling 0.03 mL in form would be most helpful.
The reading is 19 mL
